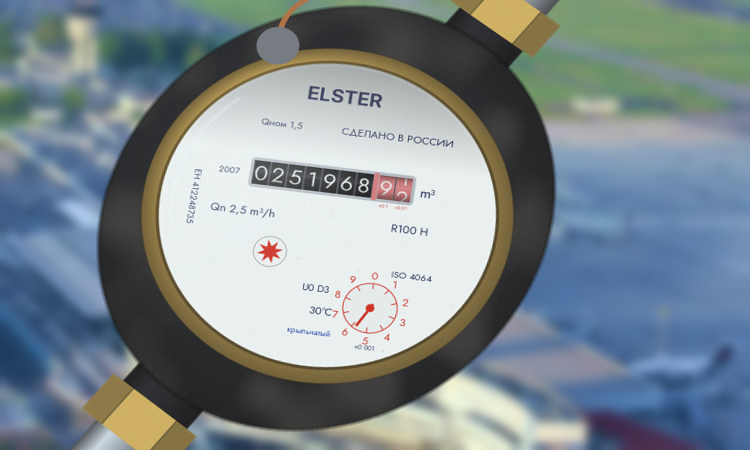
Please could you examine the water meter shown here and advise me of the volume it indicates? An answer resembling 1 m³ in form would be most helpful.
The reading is 251968.915 m³
